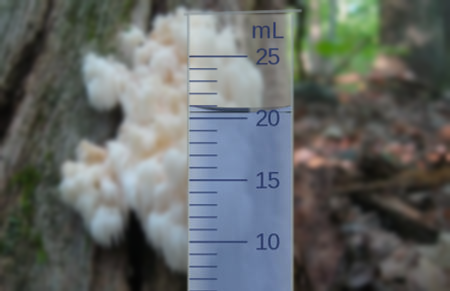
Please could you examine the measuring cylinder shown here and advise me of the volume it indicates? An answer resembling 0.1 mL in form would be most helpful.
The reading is 20.5 mL
